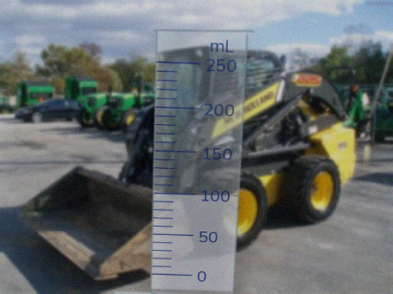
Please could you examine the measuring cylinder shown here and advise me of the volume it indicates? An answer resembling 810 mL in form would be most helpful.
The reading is 100 mL
